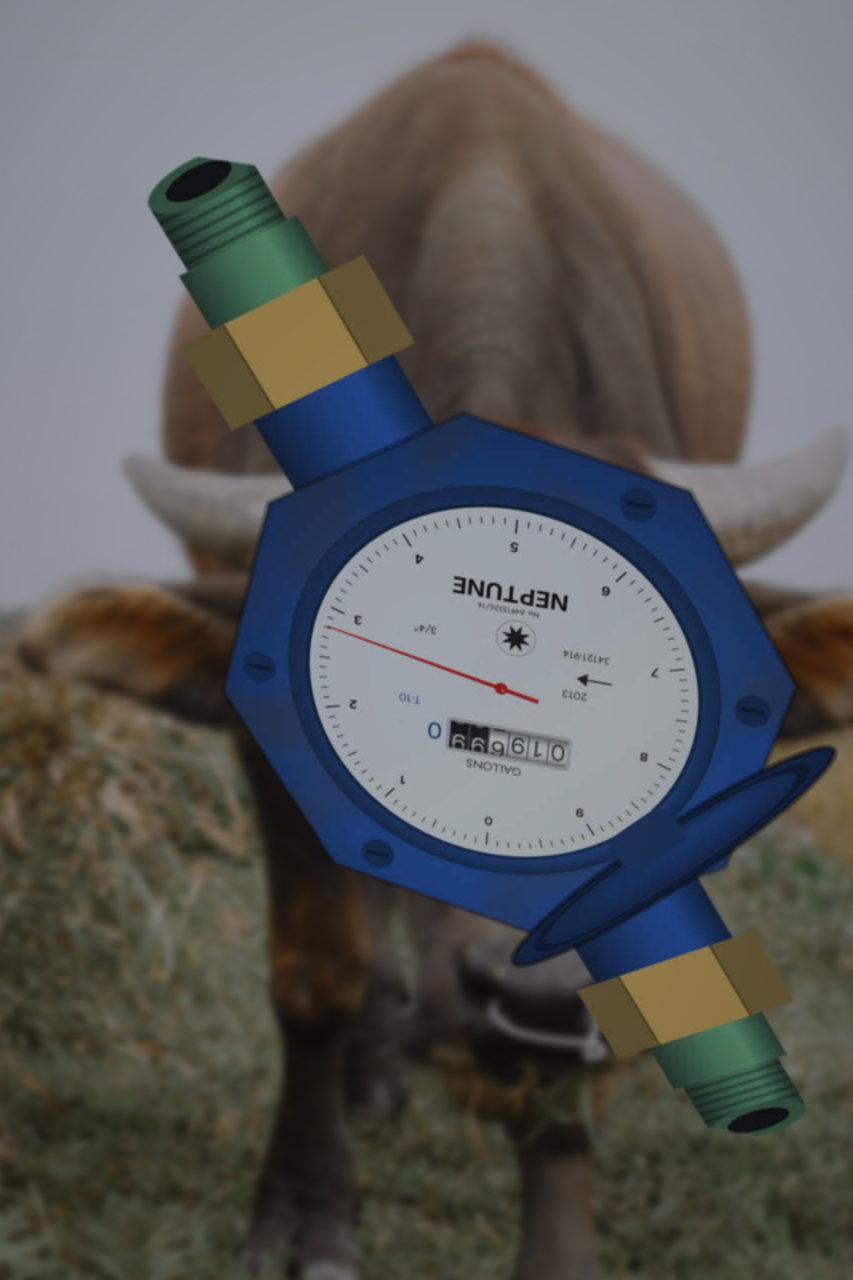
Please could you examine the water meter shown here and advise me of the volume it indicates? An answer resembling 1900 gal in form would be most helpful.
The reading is 196992.8 gal
